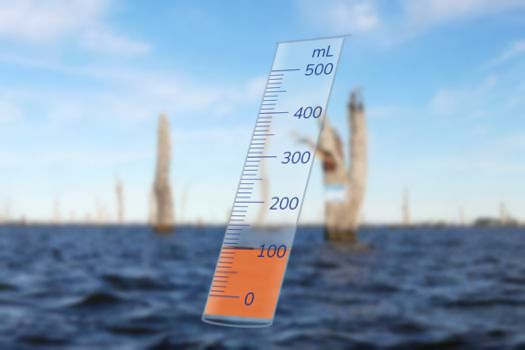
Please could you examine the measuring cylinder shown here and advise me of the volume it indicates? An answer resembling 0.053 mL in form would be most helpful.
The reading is 100 mL
